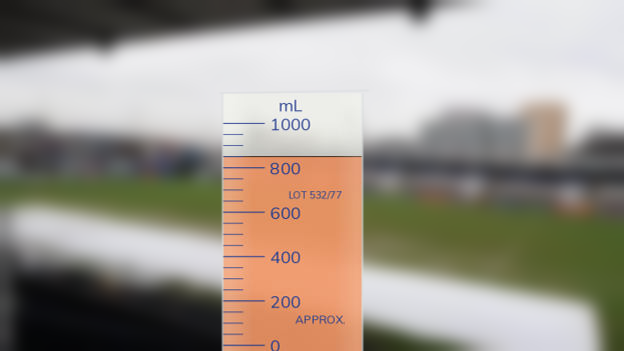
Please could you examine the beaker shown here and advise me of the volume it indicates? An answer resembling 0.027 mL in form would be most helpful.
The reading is 850 mL
